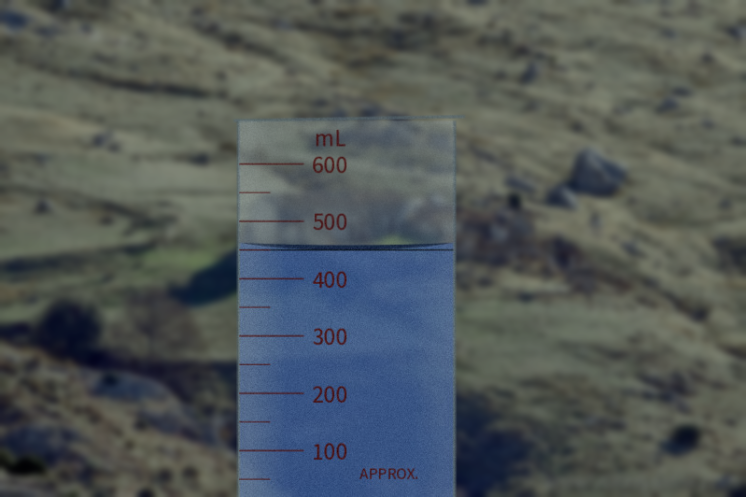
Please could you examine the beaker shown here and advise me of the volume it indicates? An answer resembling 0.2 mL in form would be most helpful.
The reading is 450 mL
